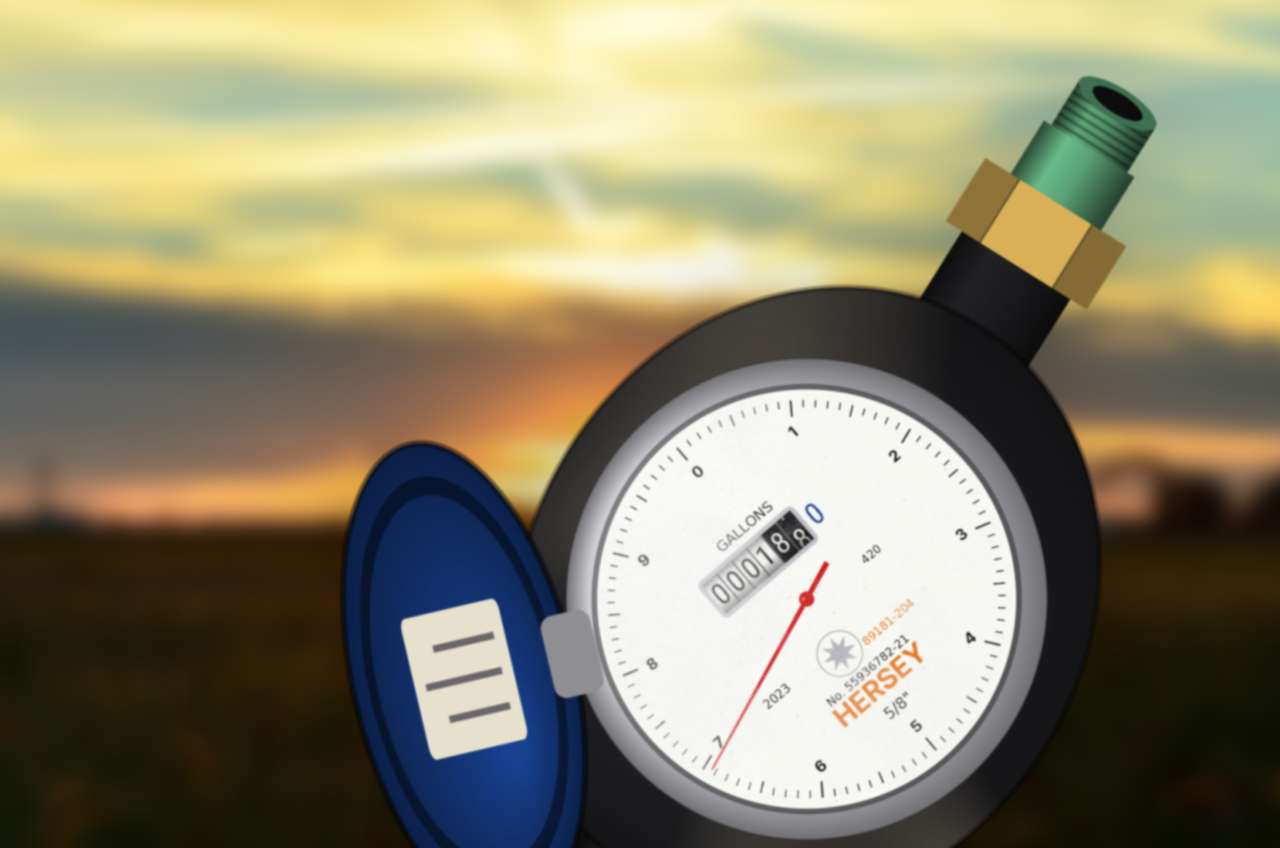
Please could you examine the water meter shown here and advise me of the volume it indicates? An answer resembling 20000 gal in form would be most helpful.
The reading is 1876.9 gal
